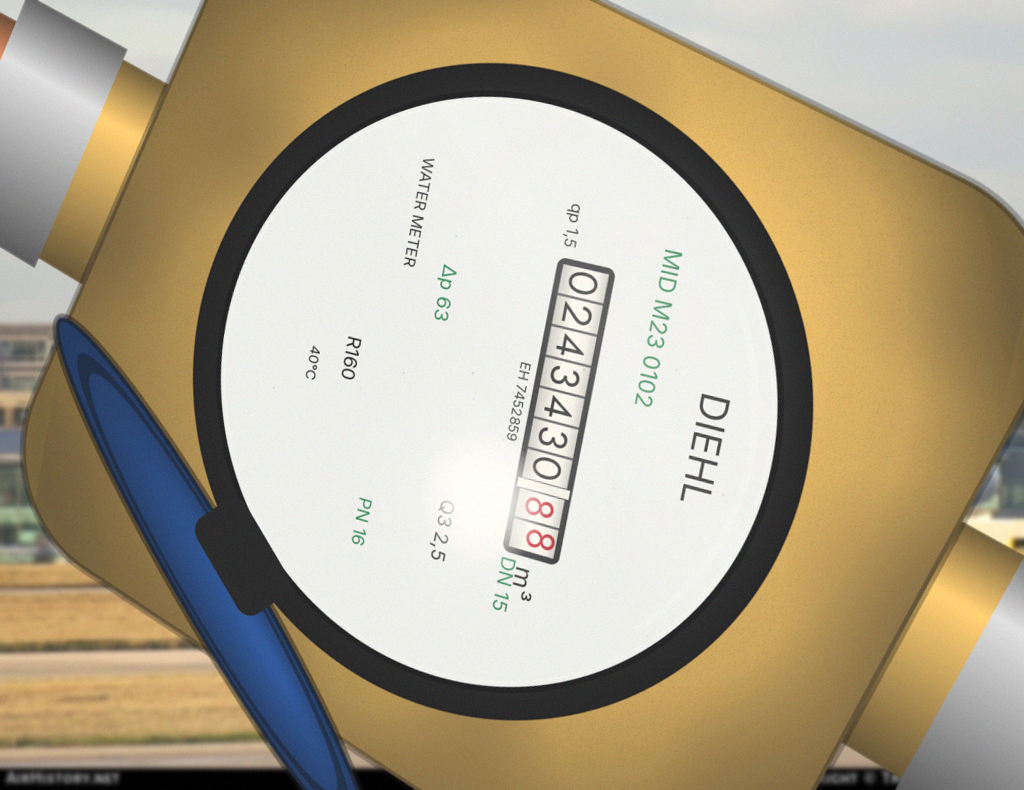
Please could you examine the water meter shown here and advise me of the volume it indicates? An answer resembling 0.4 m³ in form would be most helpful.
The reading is 243430.88 m³
